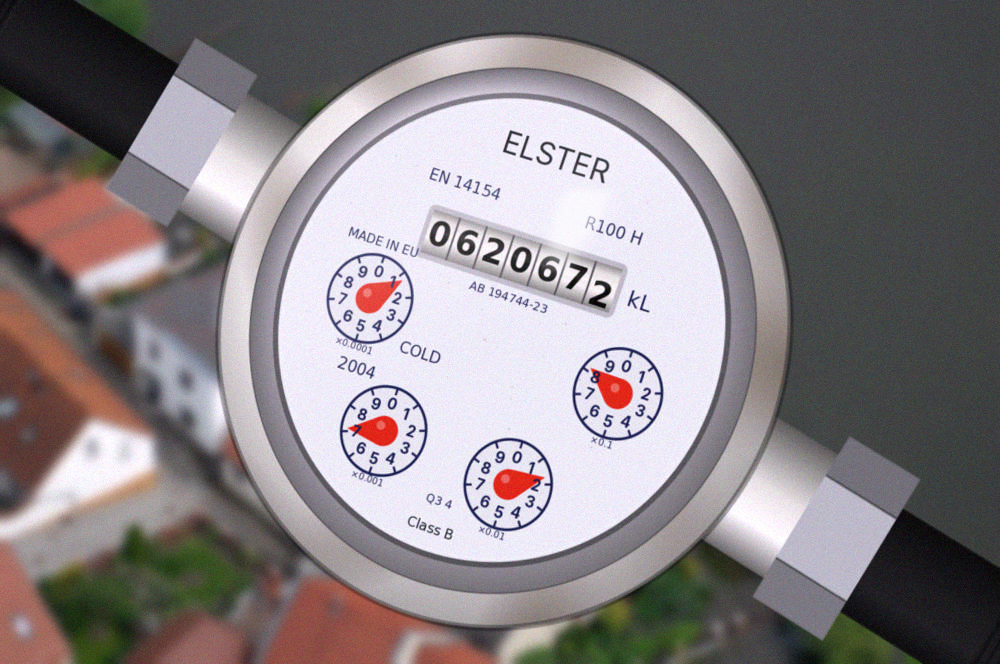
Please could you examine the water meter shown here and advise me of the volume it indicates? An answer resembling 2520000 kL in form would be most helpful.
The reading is 620671.8171 kL
